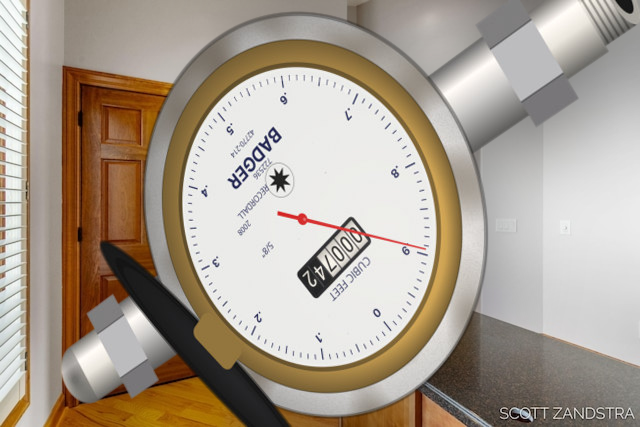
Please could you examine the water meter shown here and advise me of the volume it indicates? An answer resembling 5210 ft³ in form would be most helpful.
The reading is 741.89 ft³
